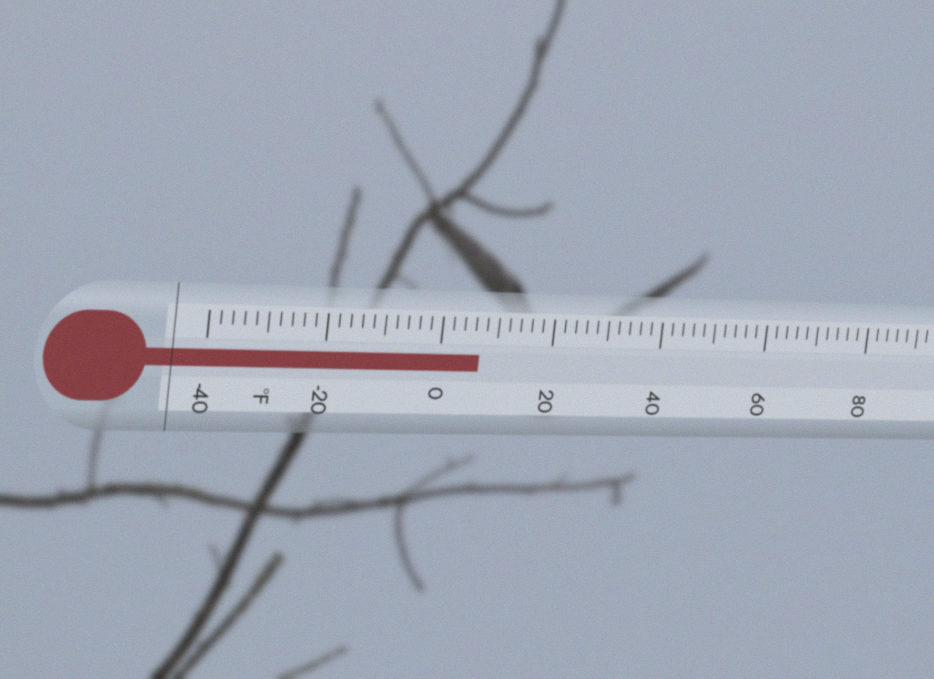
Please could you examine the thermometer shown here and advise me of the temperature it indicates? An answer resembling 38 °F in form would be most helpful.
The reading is 7 °F
